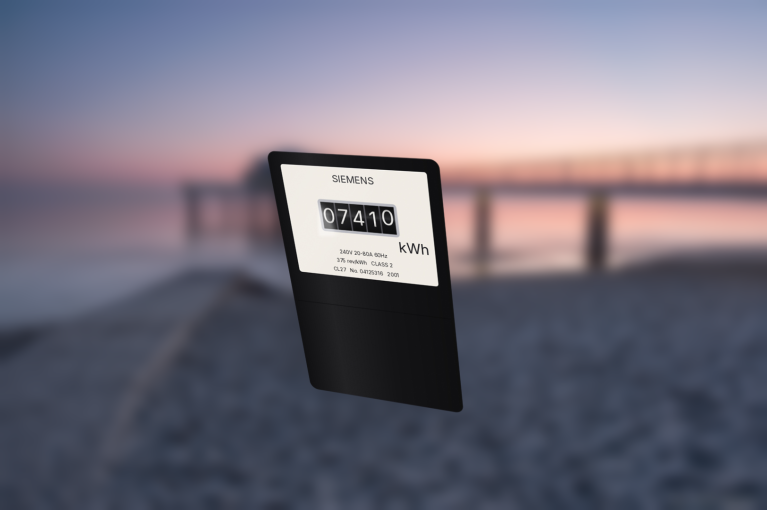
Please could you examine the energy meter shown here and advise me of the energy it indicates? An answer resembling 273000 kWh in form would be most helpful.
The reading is 7410 kWh
